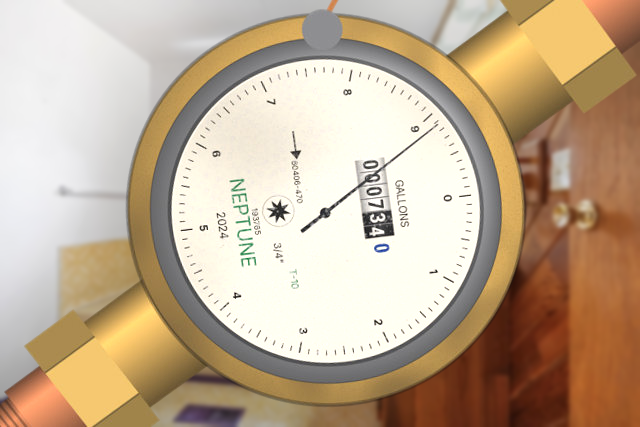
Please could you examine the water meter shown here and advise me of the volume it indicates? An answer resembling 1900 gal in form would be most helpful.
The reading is 7339.1 gal
